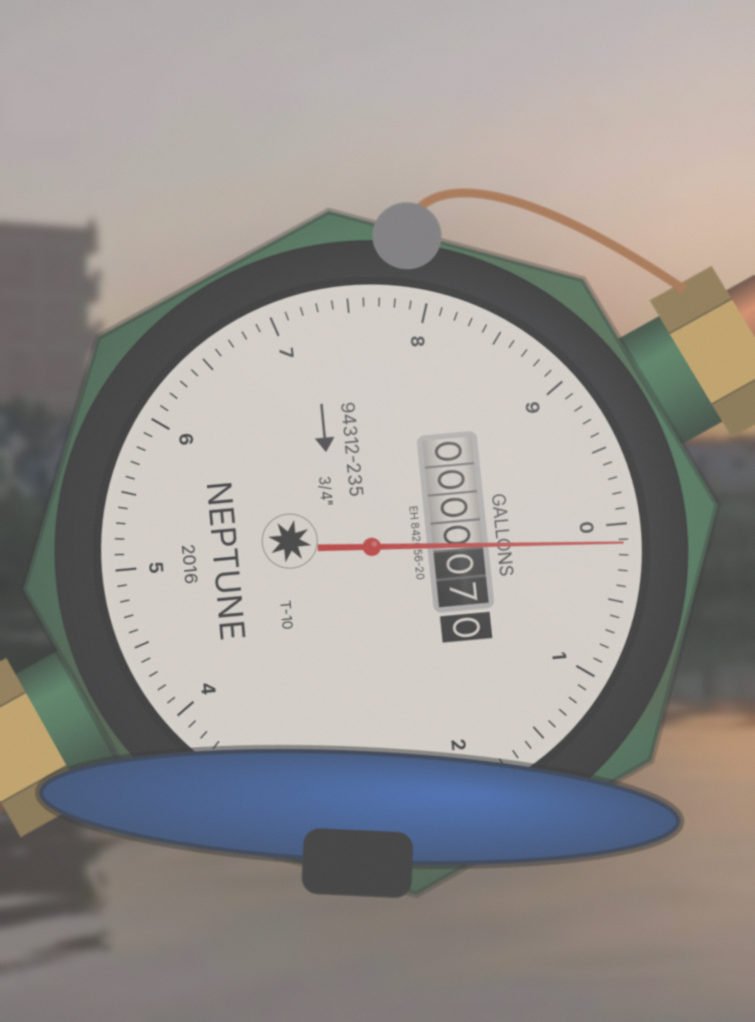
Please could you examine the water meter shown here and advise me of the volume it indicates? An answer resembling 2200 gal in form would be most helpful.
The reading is 70.1 gal
